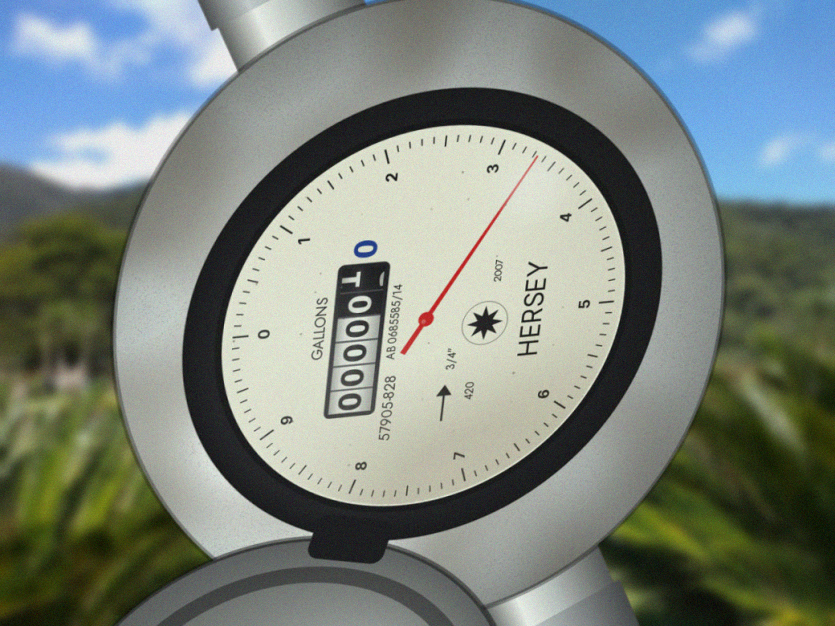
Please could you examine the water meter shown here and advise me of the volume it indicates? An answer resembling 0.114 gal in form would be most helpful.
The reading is 13.3 gal
